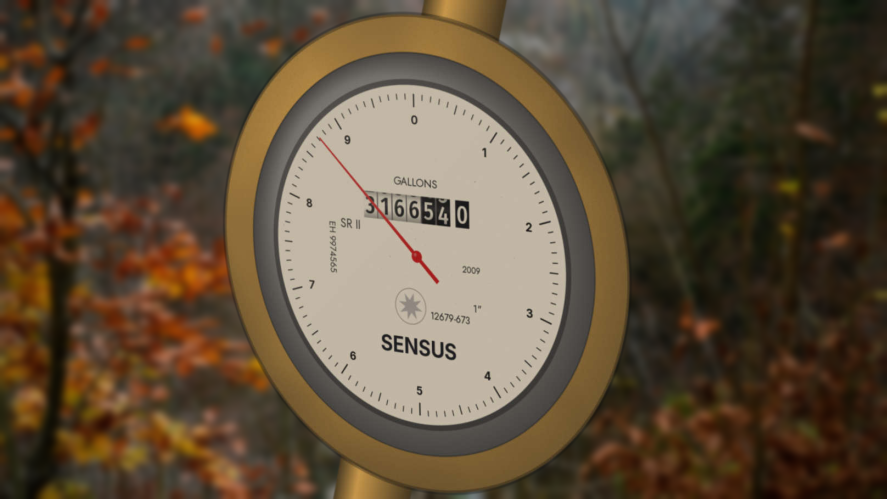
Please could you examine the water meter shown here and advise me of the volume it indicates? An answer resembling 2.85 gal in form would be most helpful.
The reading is 3166538.7 gal
